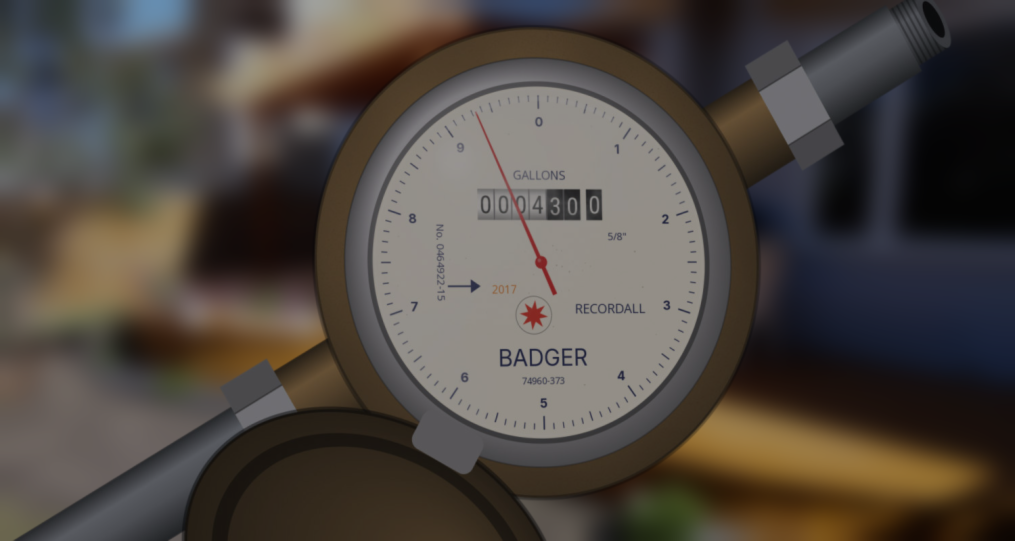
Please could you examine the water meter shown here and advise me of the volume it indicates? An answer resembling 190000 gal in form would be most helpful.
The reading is 4299.3 gal
